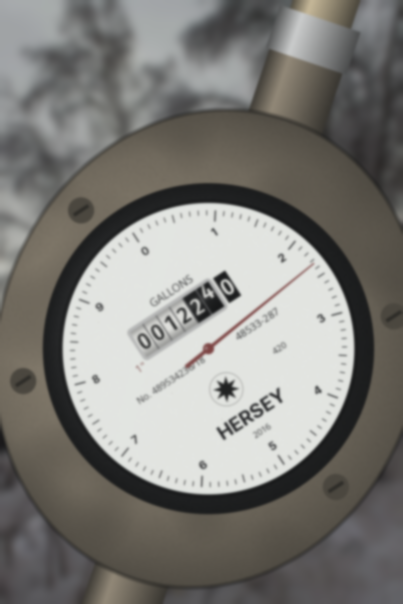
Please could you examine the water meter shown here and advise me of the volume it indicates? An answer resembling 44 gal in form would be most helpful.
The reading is 12242.3 gal
